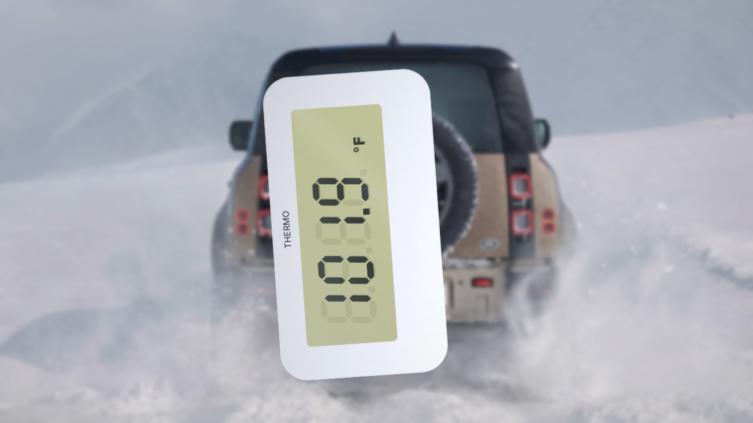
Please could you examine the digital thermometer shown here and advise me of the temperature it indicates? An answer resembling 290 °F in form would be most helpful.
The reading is 101.9 °F
